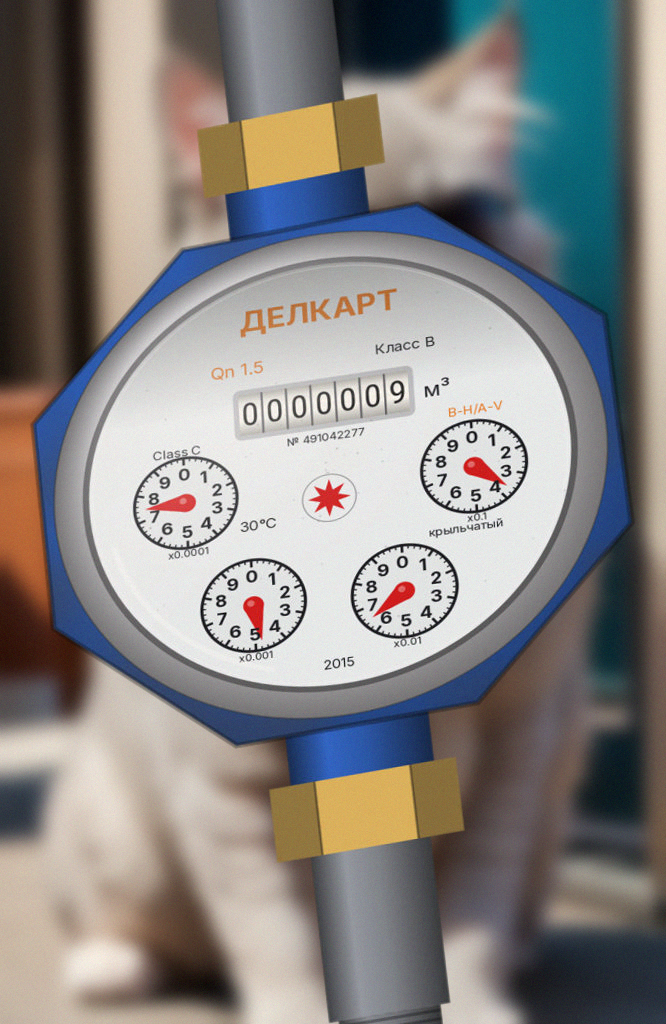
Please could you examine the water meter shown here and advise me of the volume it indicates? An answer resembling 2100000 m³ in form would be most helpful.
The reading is 9.3647 m³
